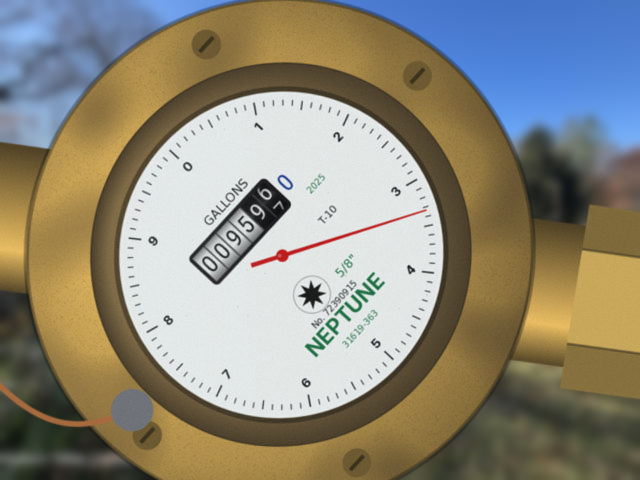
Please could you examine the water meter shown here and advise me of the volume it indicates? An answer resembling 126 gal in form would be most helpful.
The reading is 95963.3 gal
